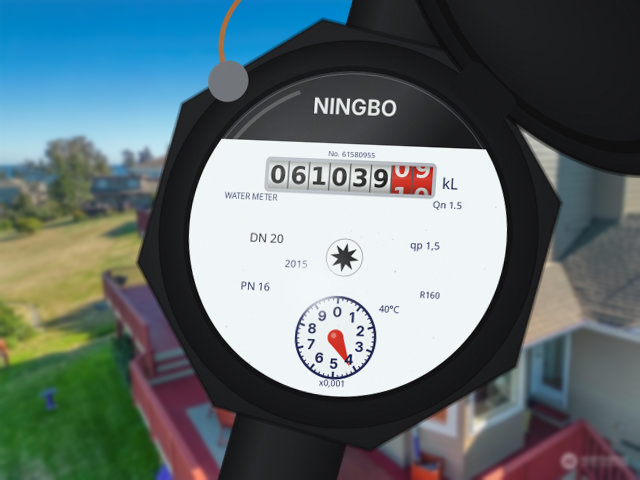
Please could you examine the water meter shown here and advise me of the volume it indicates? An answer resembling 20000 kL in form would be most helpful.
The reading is 61039.094 kL
